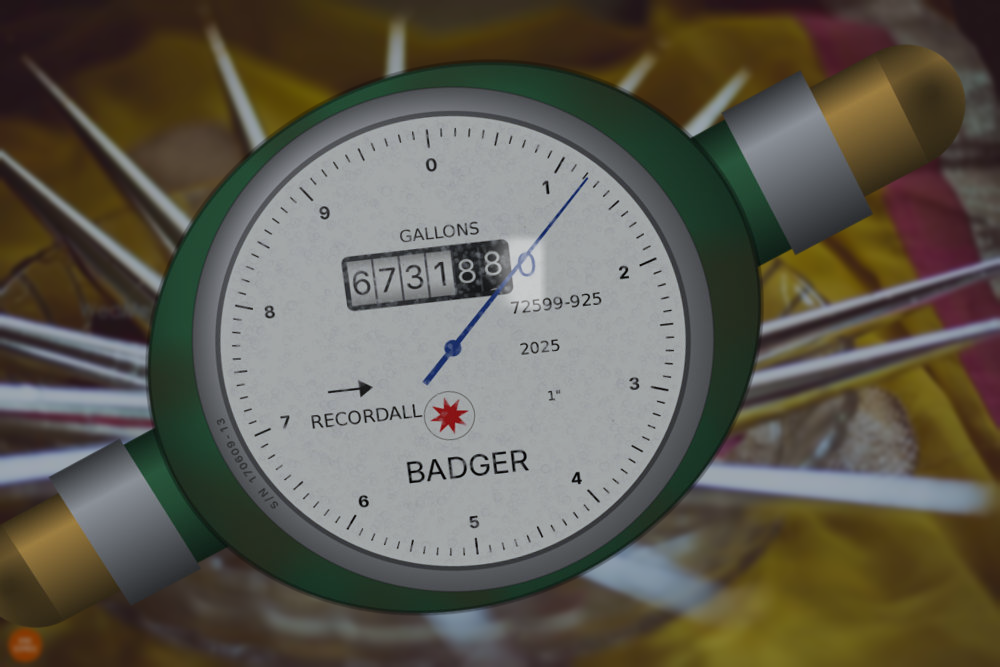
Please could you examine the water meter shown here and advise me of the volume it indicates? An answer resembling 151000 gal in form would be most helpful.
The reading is 6731881.2 gal
